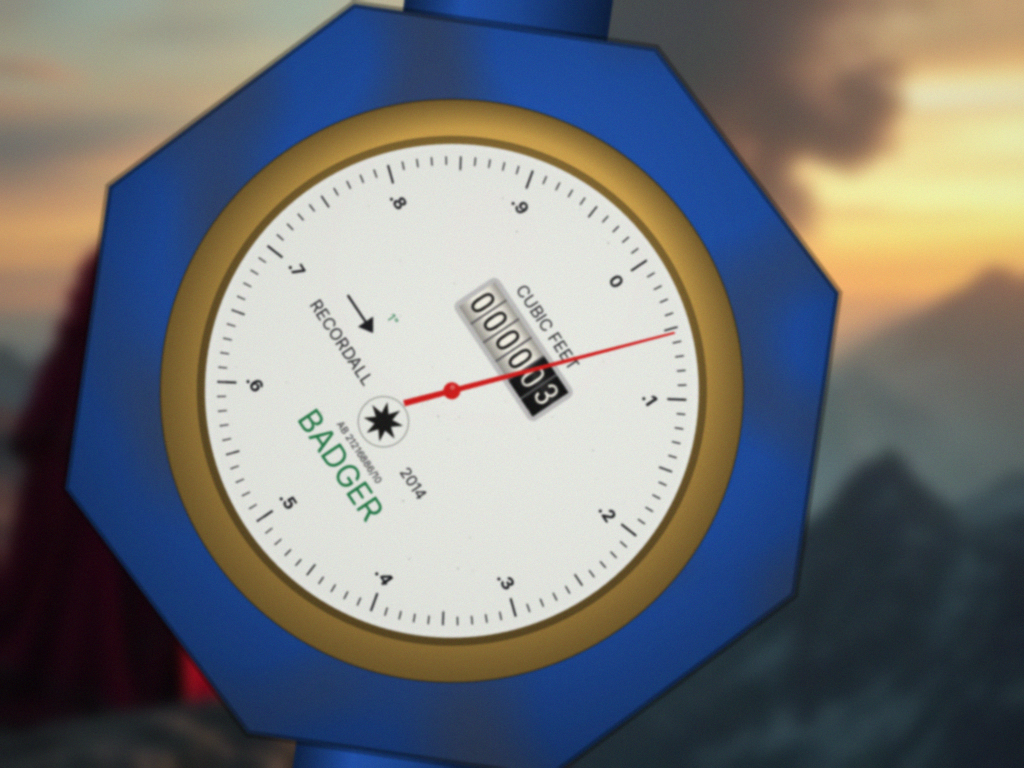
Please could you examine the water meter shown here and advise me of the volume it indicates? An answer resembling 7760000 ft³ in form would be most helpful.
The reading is 3.05 ft³
